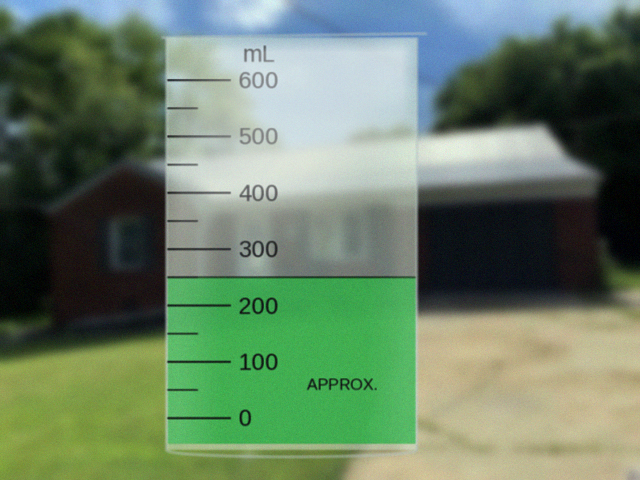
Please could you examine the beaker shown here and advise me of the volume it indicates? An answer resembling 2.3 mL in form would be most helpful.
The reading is 250 mL
